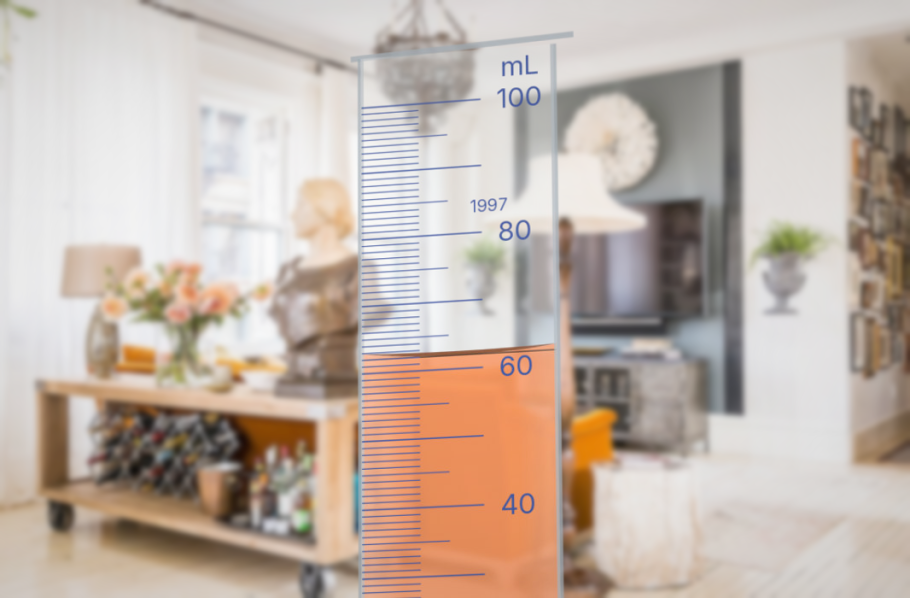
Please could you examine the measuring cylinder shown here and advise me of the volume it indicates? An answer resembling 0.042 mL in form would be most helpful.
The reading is 62 mL
